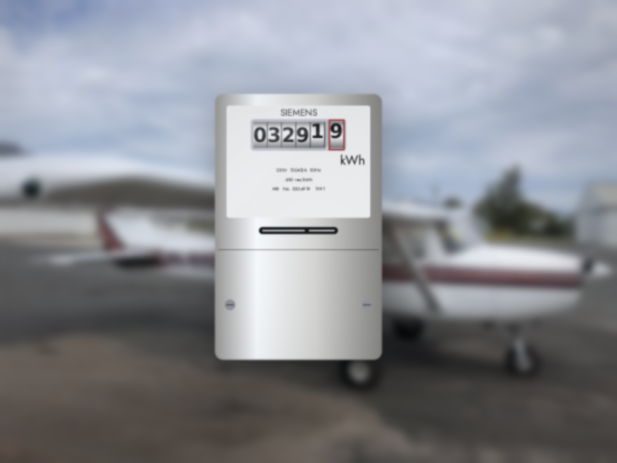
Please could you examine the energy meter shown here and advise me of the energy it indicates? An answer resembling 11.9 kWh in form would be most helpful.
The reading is 3291.9 kWh
